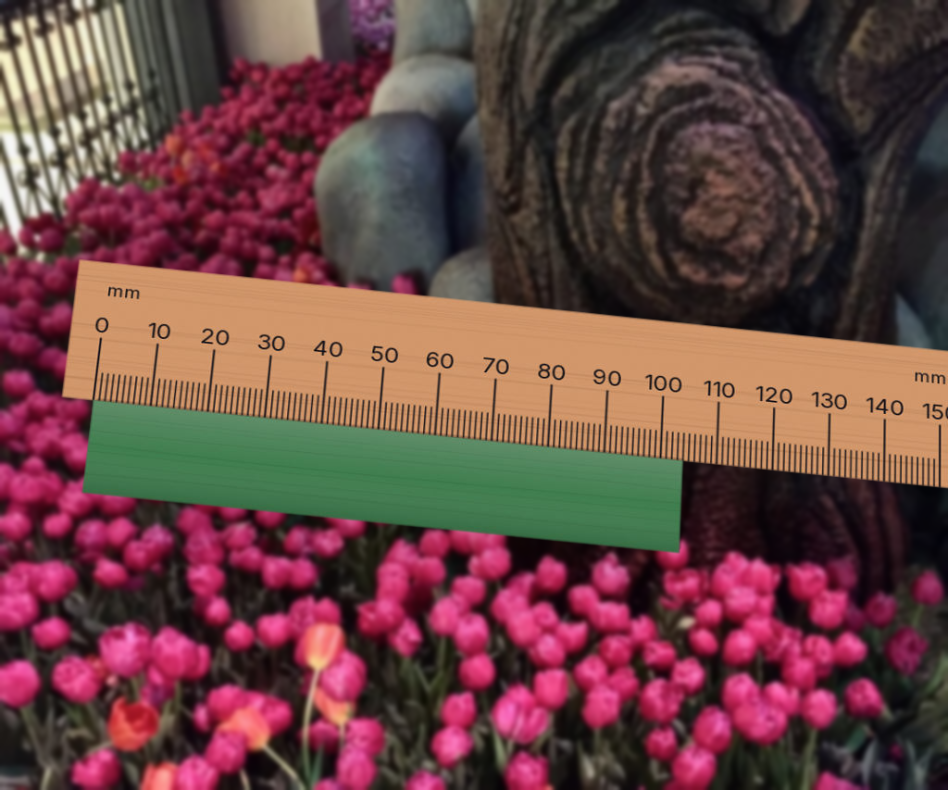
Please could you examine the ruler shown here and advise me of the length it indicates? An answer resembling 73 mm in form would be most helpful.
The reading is 104 mm
